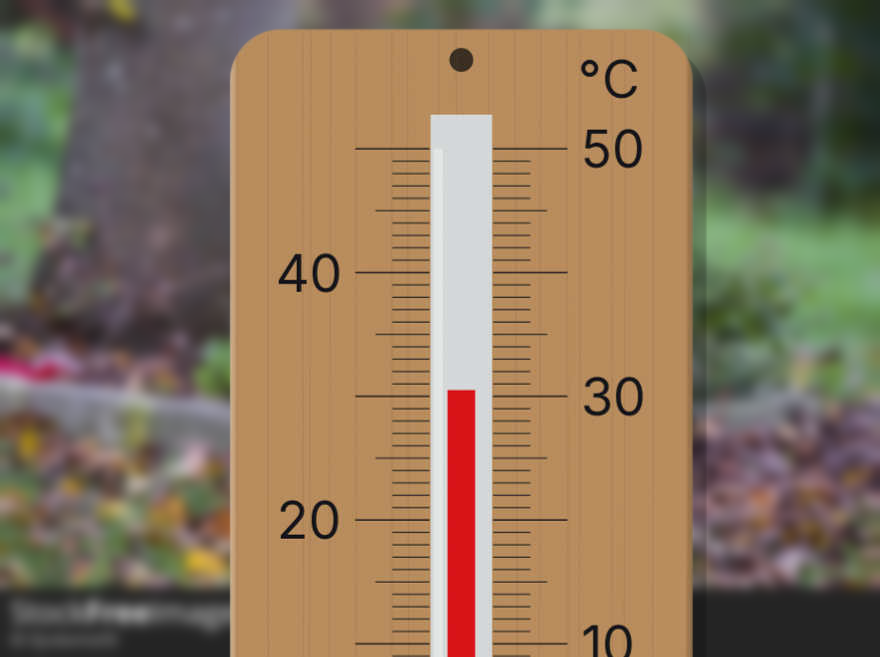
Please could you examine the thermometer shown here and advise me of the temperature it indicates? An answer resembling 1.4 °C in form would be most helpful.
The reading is 30.5 °C
